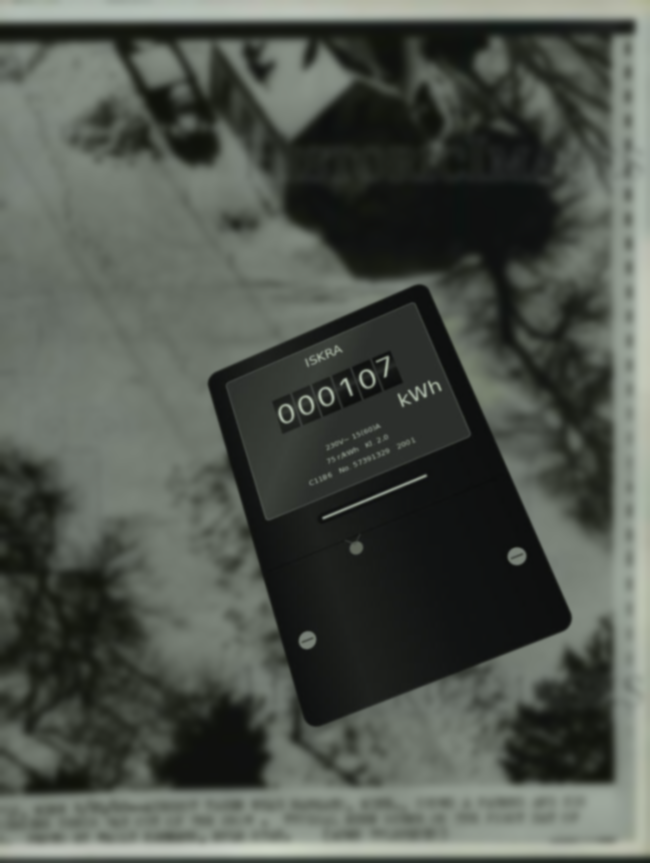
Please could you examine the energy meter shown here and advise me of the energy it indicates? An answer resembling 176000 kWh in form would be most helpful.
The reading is 107 kWh
